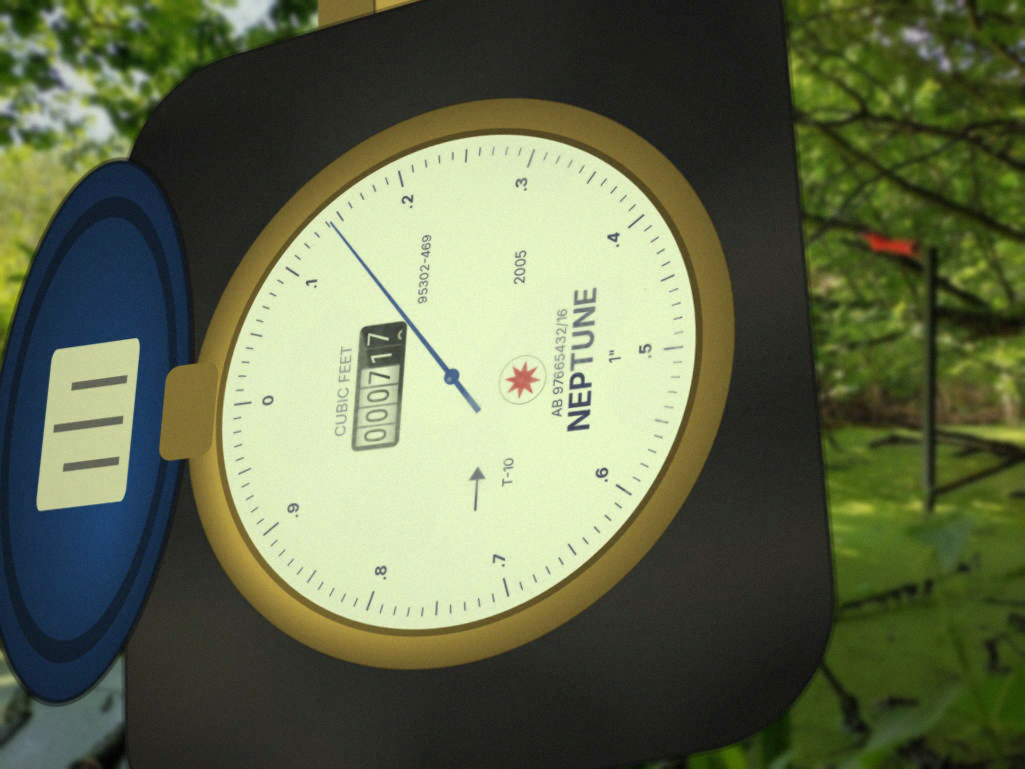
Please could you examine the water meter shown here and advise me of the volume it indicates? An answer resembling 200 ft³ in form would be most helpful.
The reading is 717.14 ft³
